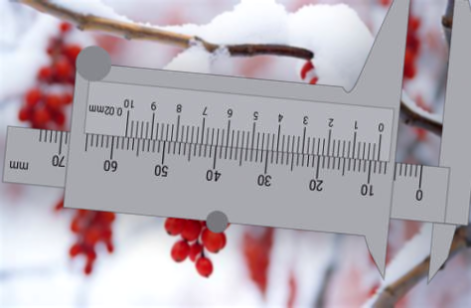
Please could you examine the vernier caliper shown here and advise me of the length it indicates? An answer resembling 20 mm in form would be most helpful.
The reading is 8.5 mm
